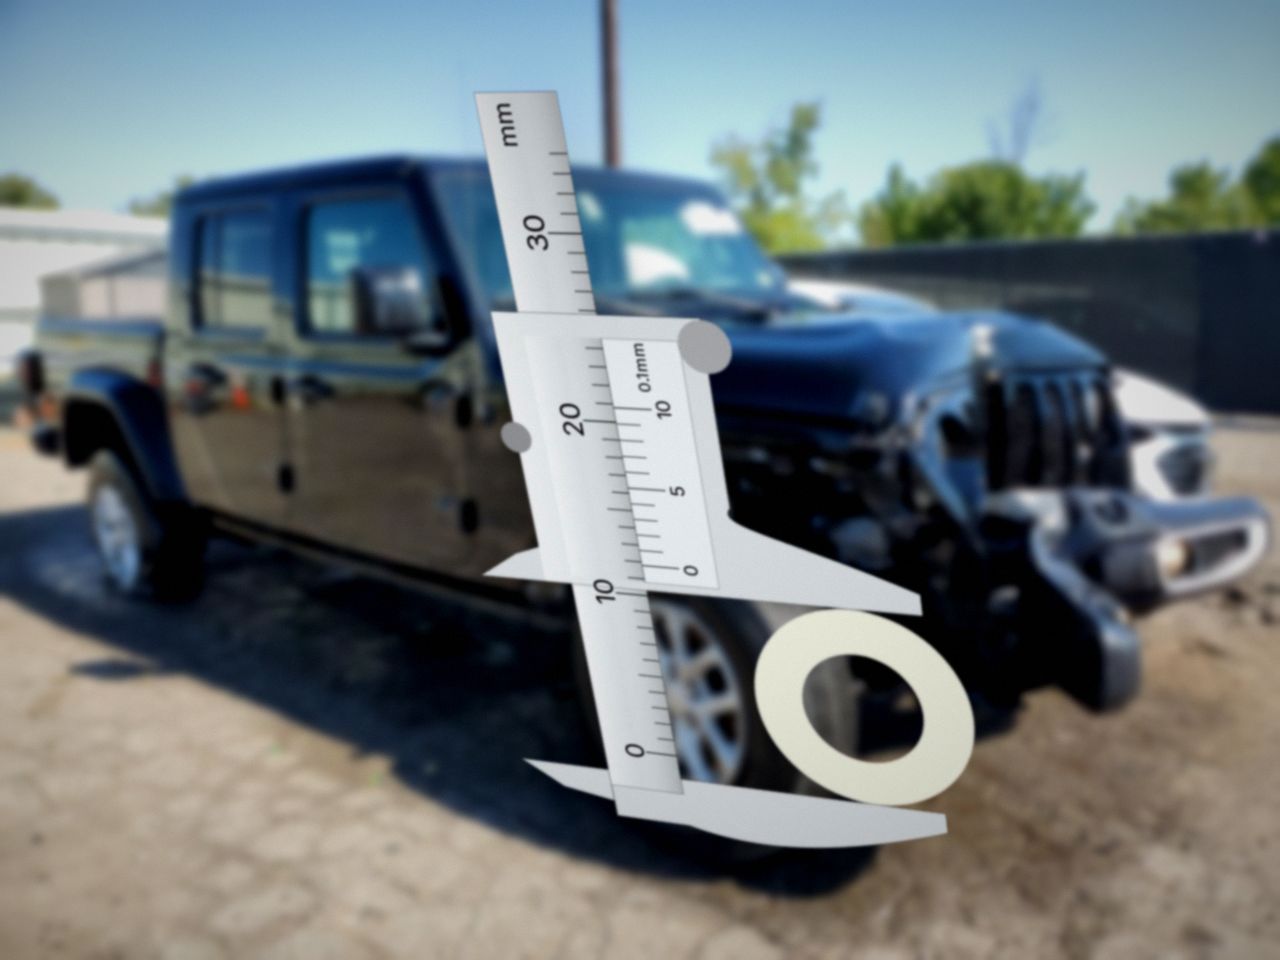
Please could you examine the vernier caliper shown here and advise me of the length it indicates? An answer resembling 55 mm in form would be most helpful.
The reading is 11.8 mm
